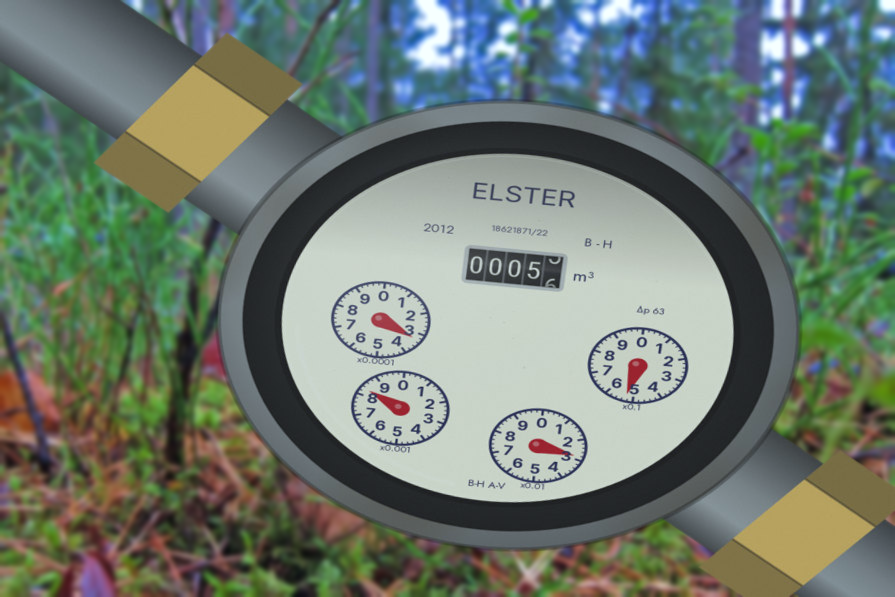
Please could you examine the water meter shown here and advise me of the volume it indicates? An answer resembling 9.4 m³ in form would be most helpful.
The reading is 55.5283 m³
